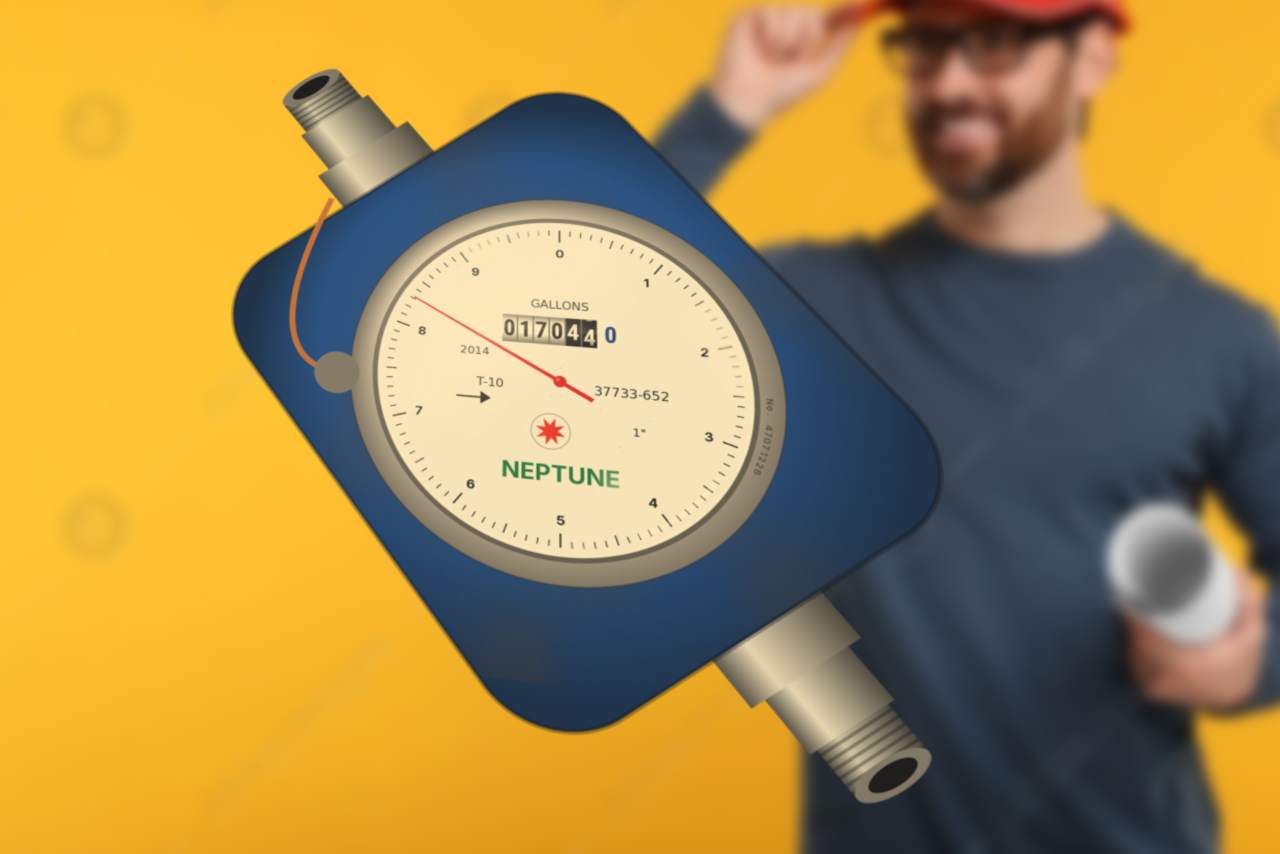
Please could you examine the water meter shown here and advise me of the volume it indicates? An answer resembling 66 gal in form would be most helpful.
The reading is 170438.3 gal
